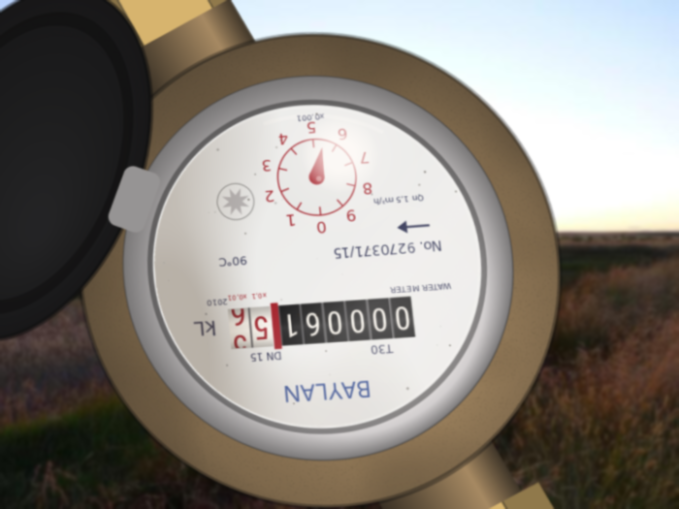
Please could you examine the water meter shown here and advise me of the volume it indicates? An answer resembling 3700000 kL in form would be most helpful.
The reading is 61.555 kL
